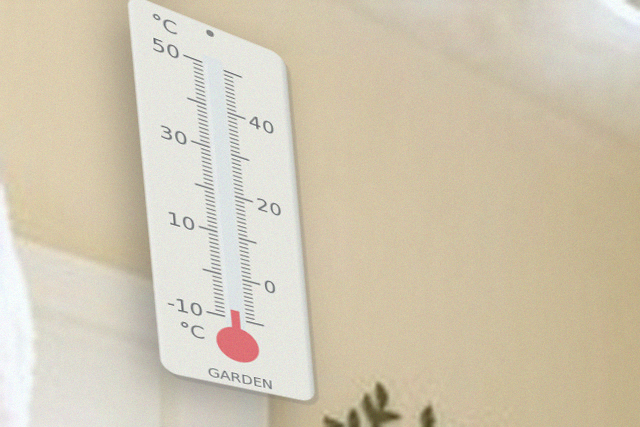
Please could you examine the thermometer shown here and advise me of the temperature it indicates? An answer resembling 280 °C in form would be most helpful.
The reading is -8 °C
